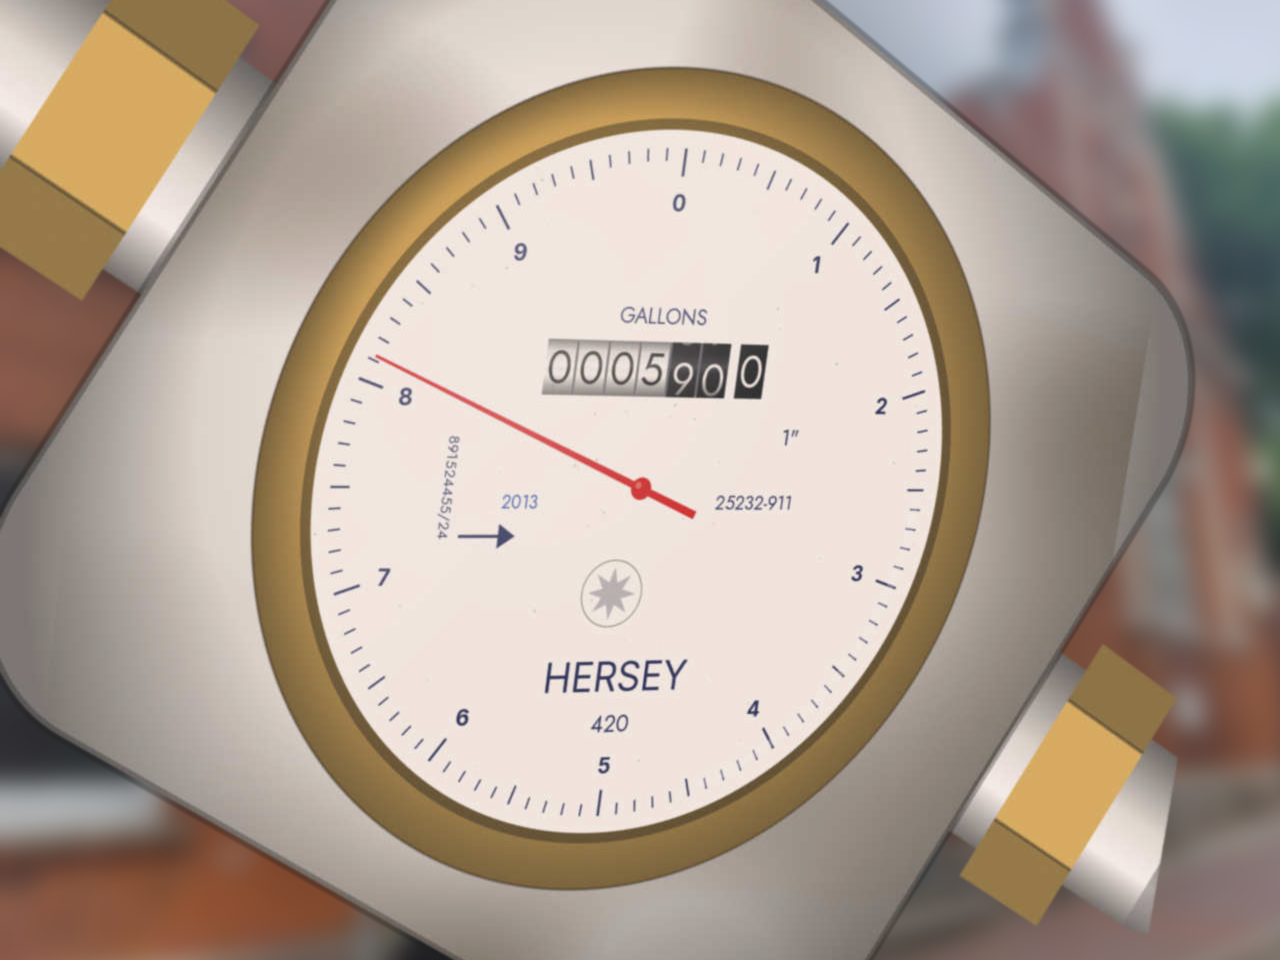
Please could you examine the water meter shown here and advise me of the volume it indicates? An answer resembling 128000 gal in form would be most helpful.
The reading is 5898.1 gal
